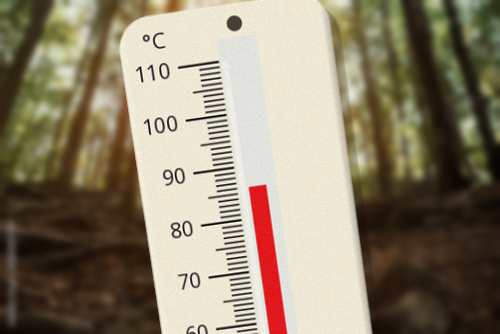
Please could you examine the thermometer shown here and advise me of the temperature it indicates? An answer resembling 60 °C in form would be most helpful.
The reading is 86 °C
